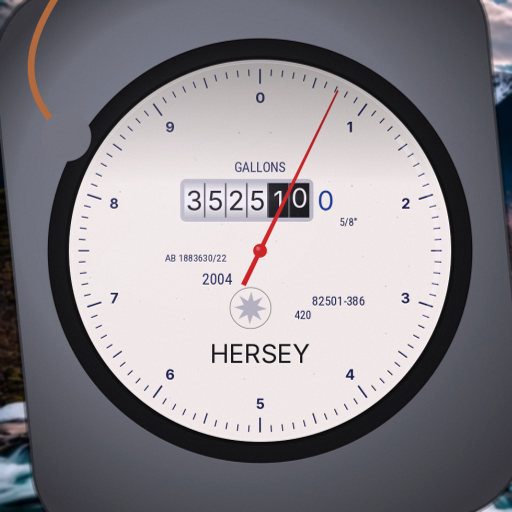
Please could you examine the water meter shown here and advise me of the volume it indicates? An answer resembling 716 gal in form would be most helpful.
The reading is 3525100.7 gal
